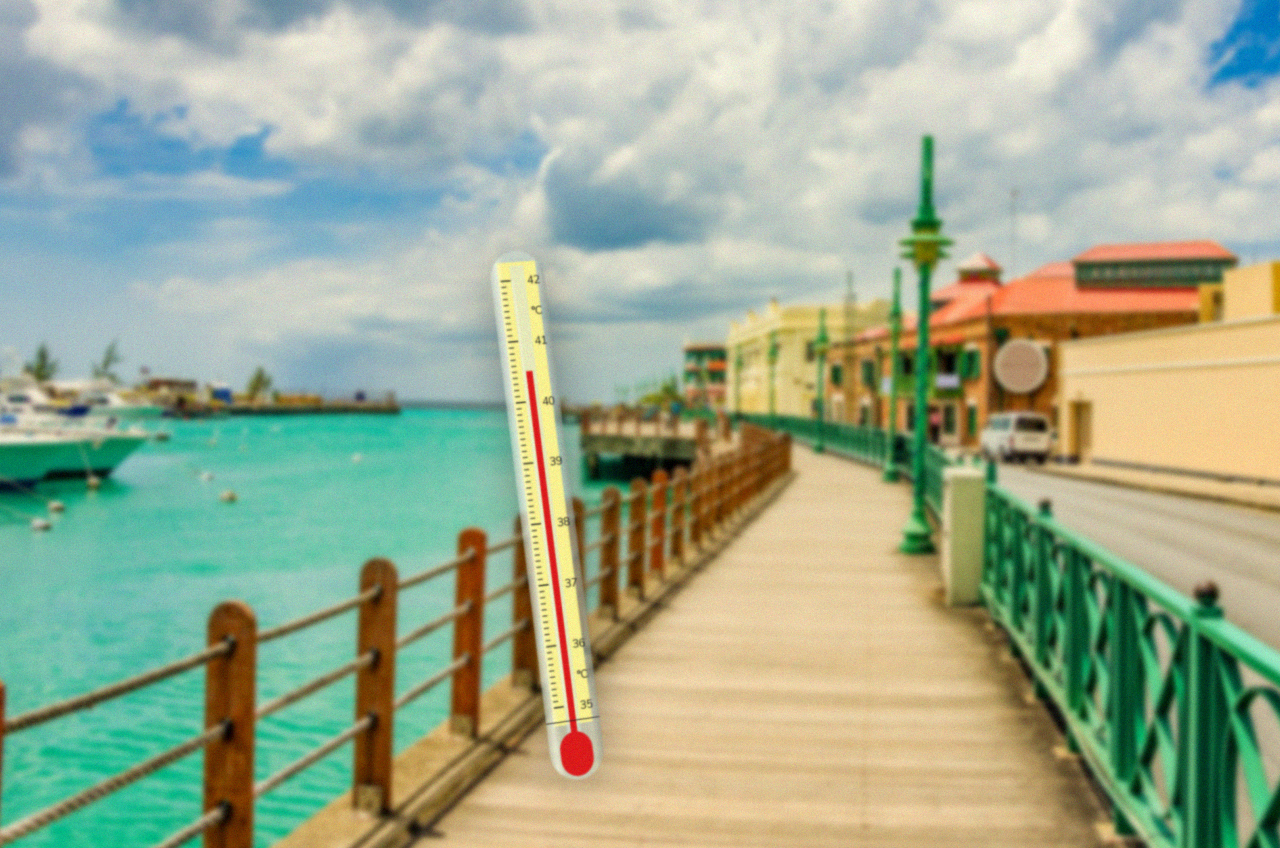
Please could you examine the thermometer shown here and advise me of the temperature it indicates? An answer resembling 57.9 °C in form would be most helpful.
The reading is 40.5 °C
